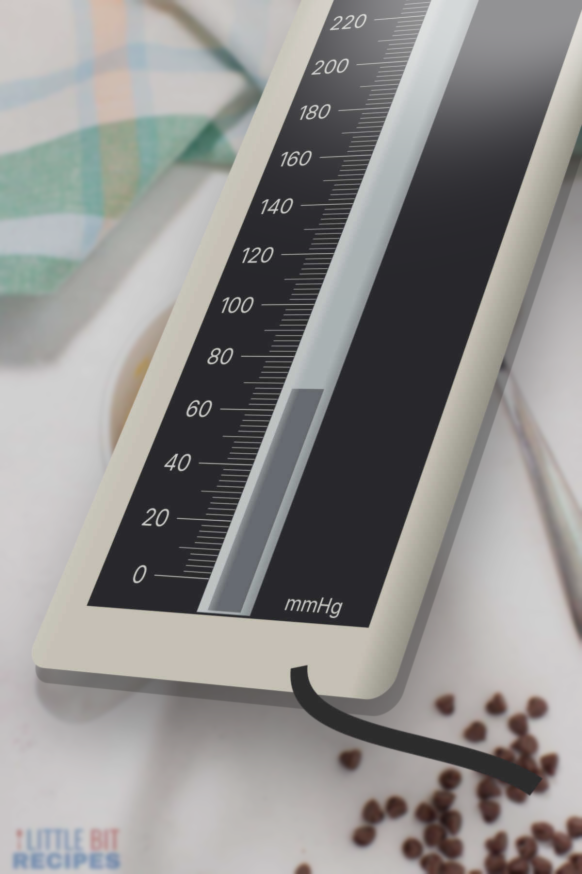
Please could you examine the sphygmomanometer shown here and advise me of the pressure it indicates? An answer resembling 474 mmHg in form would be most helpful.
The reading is 68 mmHg
